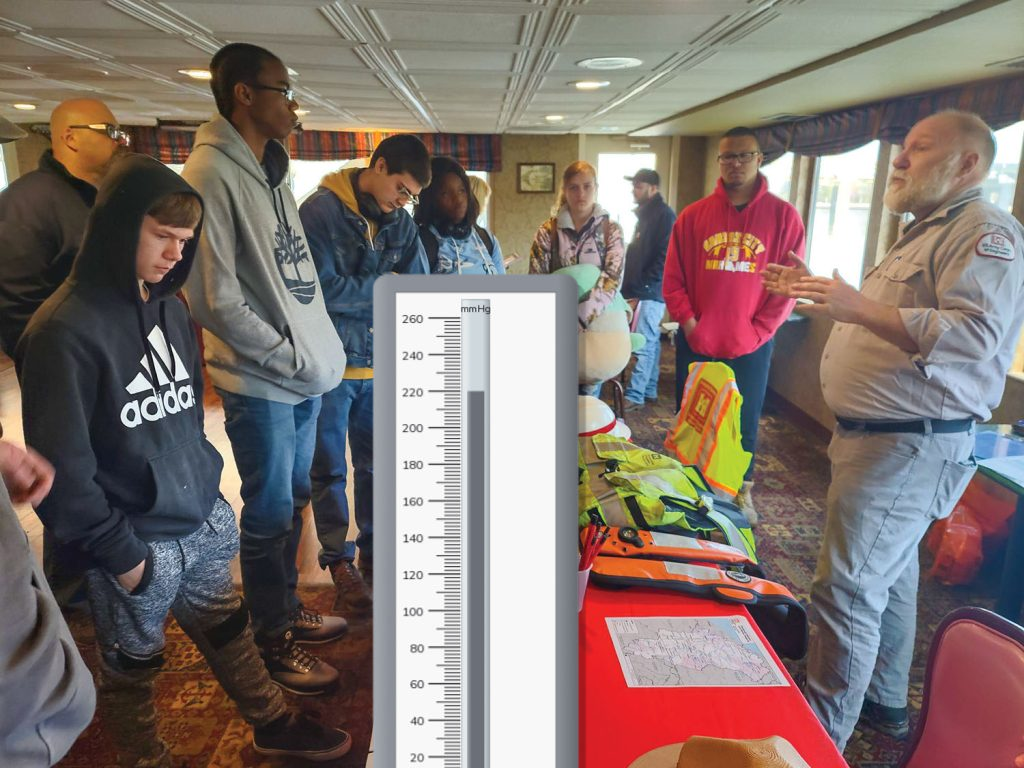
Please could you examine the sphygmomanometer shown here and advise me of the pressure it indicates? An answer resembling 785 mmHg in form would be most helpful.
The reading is 220 mmHg
